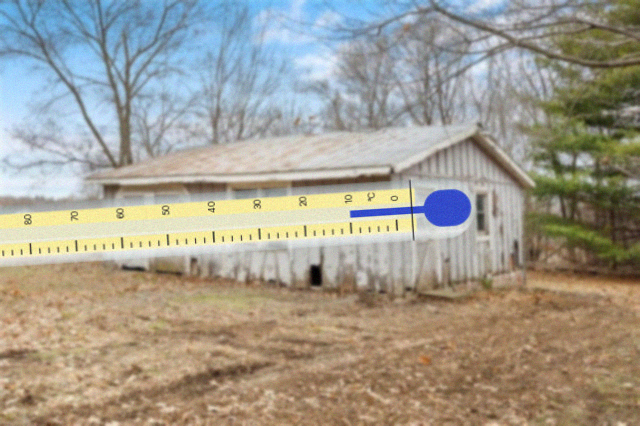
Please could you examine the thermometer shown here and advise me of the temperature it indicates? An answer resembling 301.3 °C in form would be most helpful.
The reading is 10 °C
